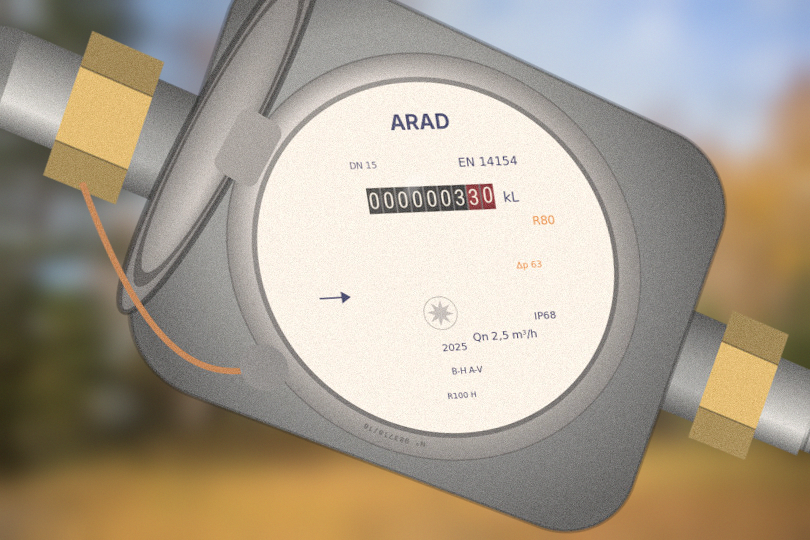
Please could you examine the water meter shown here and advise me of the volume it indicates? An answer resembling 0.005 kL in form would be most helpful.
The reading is 3.30 kL
